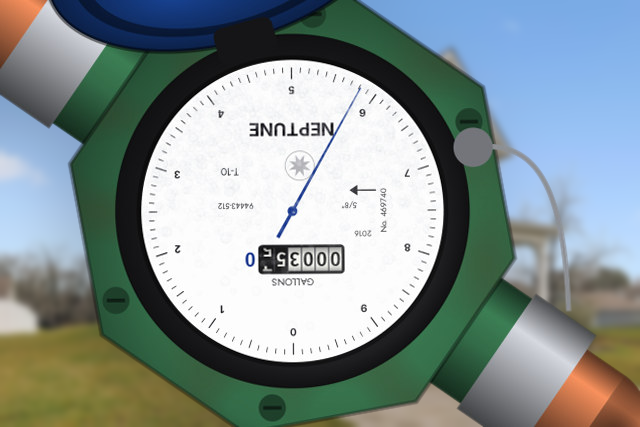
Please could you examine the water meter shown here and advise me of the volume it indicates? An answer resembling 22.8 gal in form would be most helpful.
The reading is 3545.8 gal
